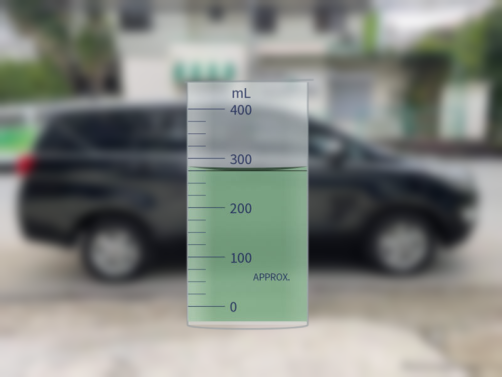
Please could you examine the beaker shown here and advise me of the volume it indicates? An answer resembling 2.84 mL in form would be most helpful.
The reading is 275 mL
